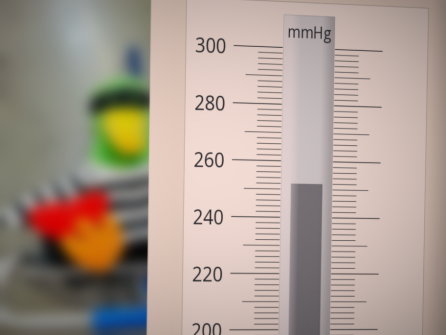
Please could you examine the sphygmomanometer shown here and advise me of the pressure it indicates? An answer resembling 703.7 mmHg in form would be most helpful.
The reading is 252 mmHg
